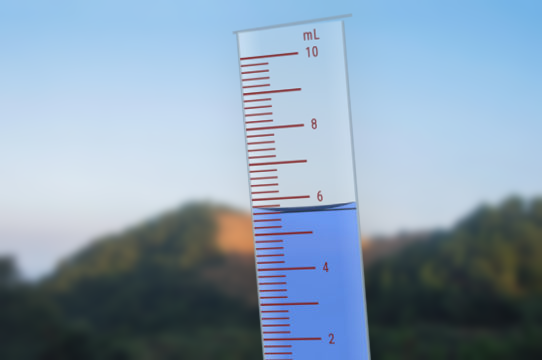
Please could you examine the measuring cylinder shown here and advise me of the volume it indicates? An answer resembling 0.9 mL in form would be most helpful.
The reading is 5.6 mL
